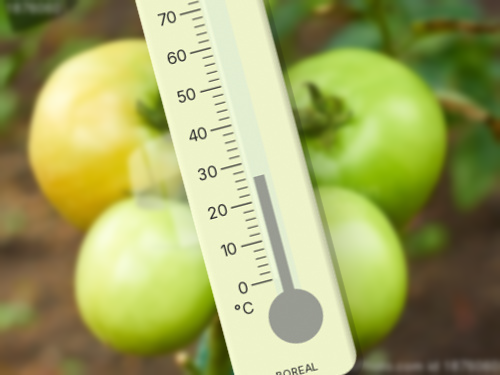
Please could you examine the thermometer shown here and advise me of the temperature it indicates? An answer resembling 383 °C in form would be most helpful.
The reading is 26 °C
